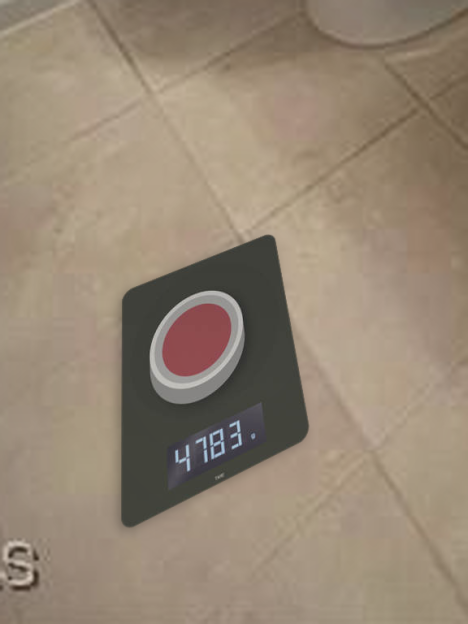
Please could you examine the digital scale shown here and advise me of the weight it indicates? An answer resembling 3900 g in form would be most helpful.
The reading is 4783 g
